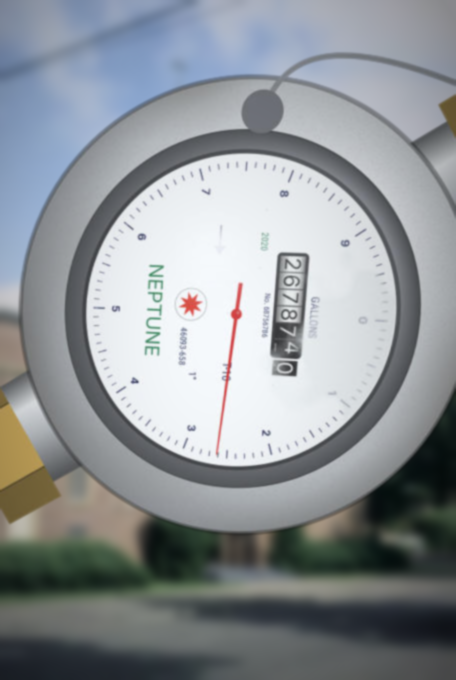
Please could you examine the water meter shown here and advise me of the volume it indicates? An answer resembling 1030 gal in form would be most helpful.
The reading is 2678742.6 gal
